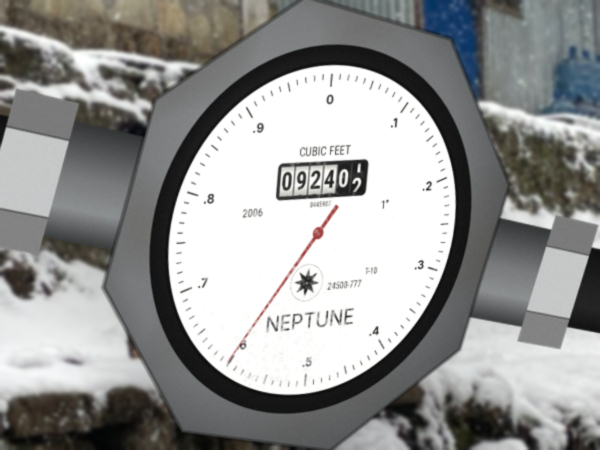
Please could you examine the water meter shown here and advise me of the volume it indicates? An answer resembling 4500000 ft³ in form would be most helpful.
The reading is 92401.60 ft³
